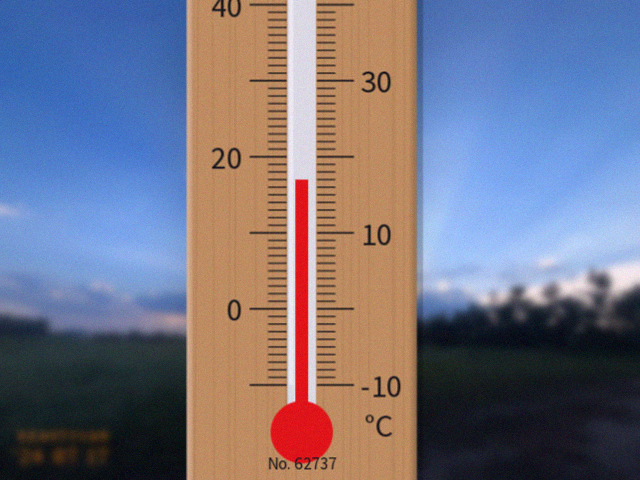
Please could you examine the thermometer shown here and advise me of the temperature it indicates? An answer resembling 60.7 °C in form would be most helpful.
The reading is 17 °C
